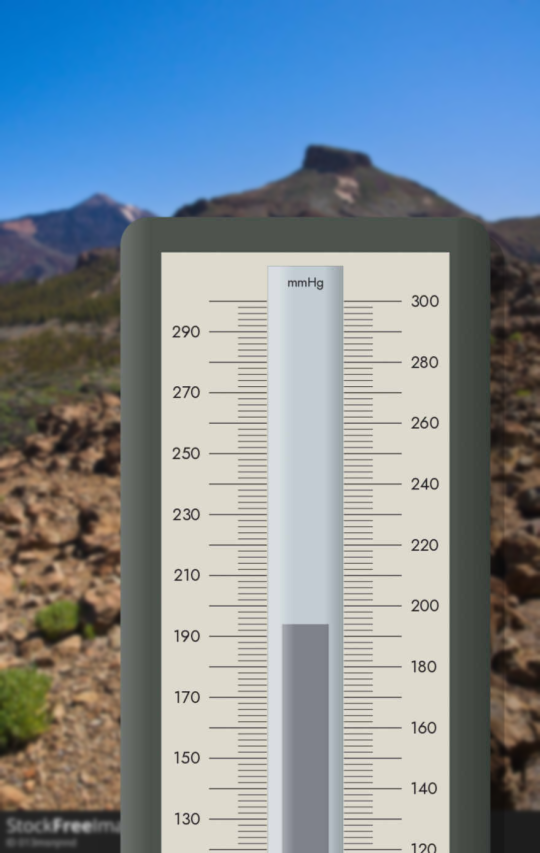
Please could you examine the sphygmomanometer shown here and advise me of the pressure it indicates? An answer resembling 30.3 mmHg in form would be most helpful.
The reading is 194 mmHg
